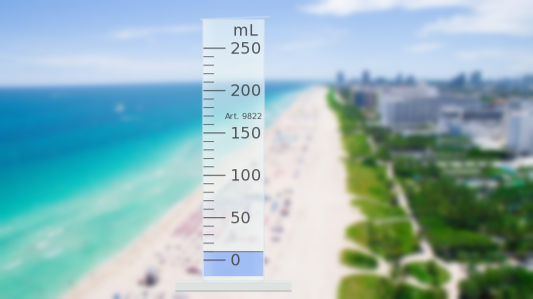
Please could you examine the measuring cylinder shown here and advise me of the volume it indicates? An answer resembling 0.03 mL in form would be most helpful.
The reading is 10 mL
